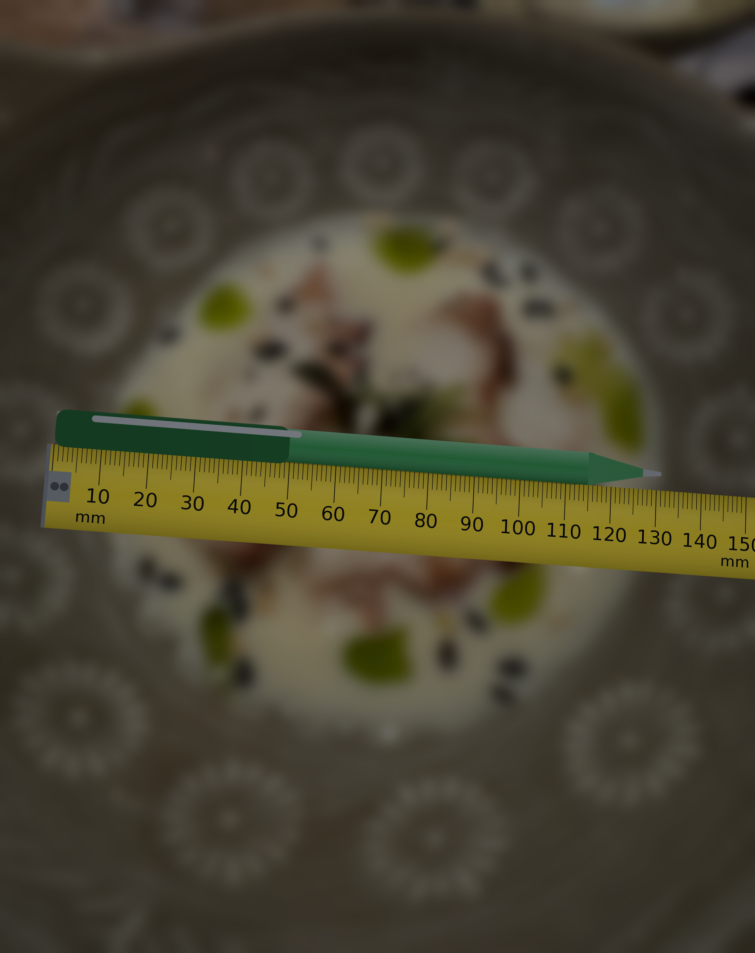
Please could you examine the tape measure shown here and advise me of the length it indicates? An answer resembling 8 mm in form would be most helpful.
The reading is 131 mm
